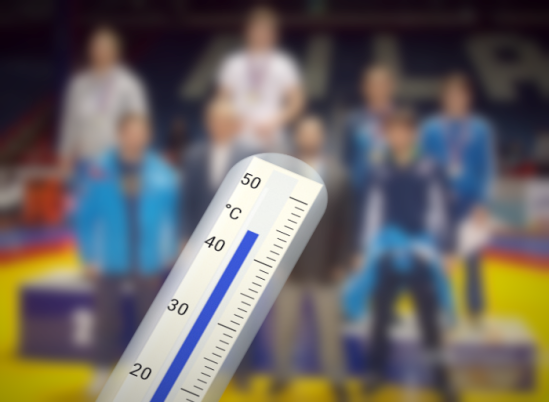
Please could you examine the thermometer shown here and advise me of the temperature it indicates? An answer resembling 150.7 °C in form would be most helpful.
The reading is 43.5 °C
